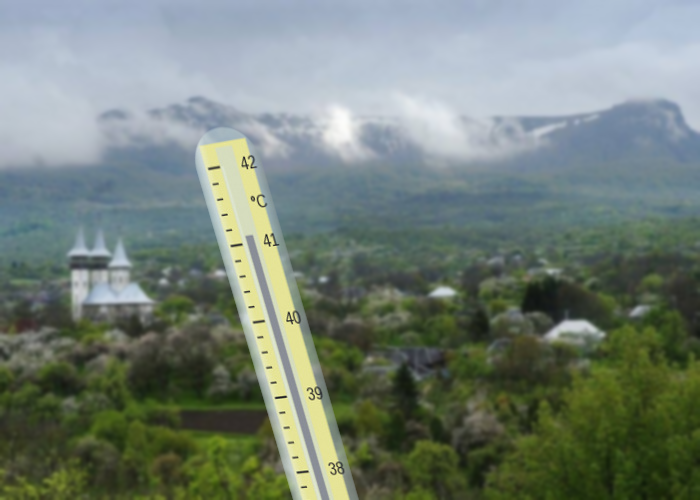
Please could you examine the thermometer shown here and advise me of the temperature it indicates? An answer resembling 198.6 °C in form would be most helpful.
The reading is 41.1 °C
